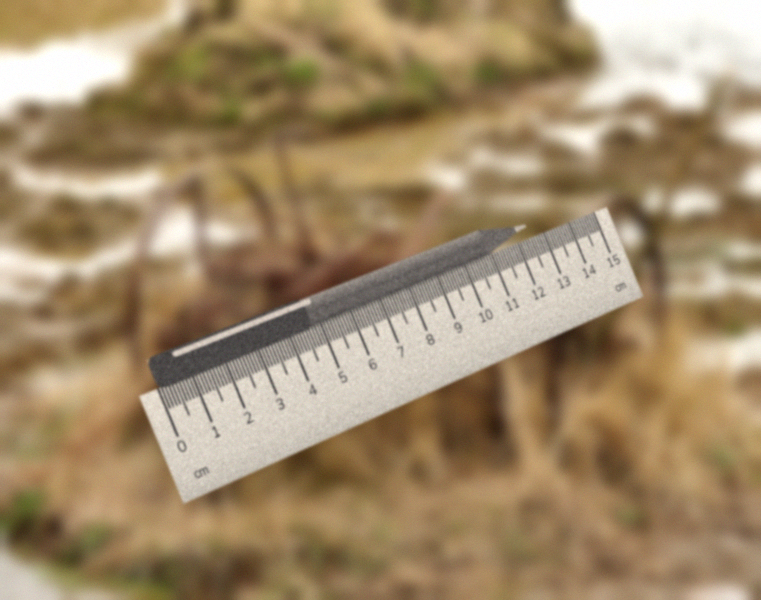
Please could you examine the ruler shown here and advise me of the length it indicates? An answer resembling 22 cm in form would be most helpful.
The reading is 12.5 cm
